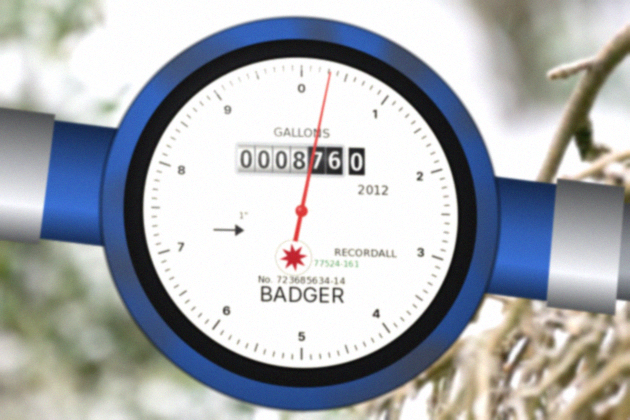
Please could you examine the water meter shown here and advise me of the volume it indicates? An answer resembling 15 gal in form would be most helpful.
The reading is 8760.3 gal
